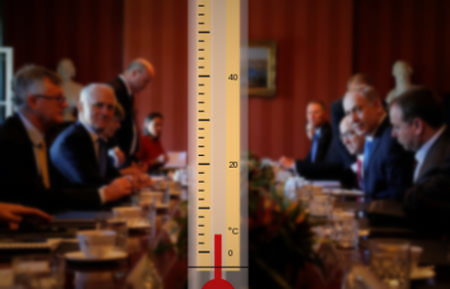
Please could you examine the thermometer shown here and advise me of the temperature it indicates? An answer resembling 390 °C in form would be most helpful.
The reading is 4 °C
